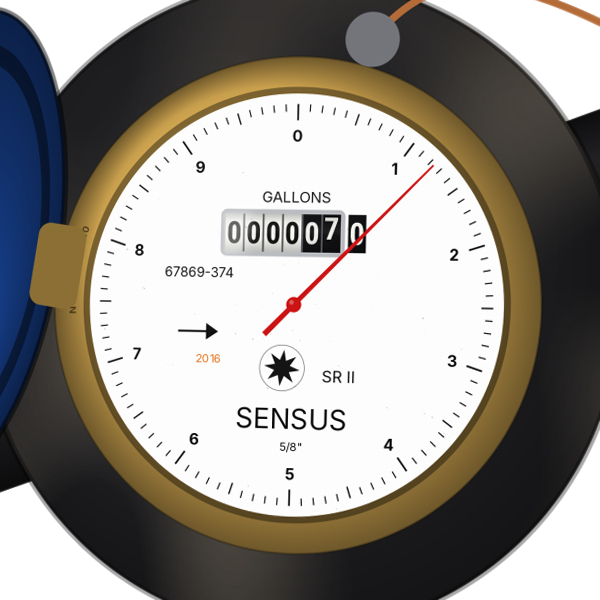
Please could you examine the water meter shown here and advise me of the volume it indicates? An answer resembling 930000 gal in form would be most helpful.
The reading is 71.2 gal
